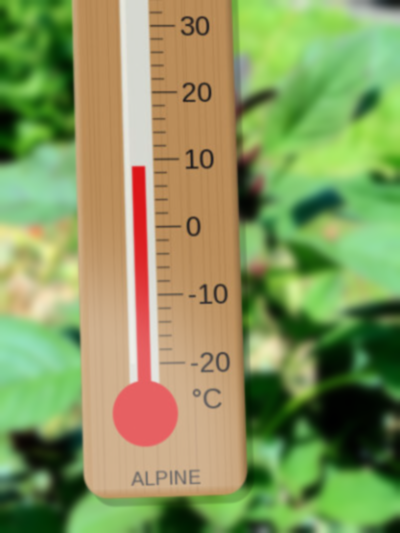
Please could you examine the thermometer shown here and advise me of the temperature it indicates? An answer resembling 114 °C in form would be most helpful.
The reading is 9 °C
